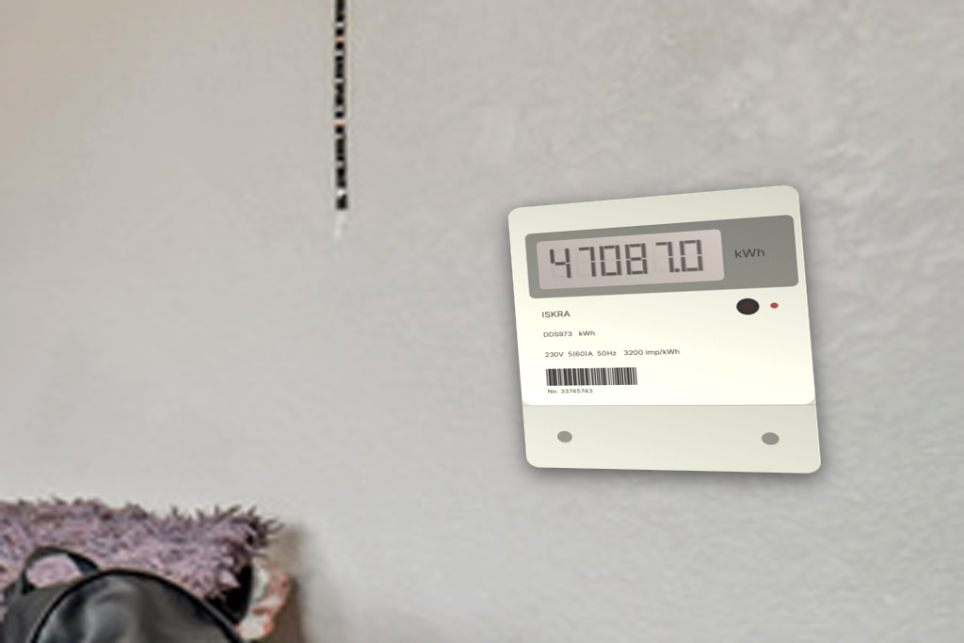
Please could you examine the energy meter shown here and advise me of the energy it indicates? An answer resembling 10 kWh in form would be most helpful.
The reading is 47087.0 kWh
